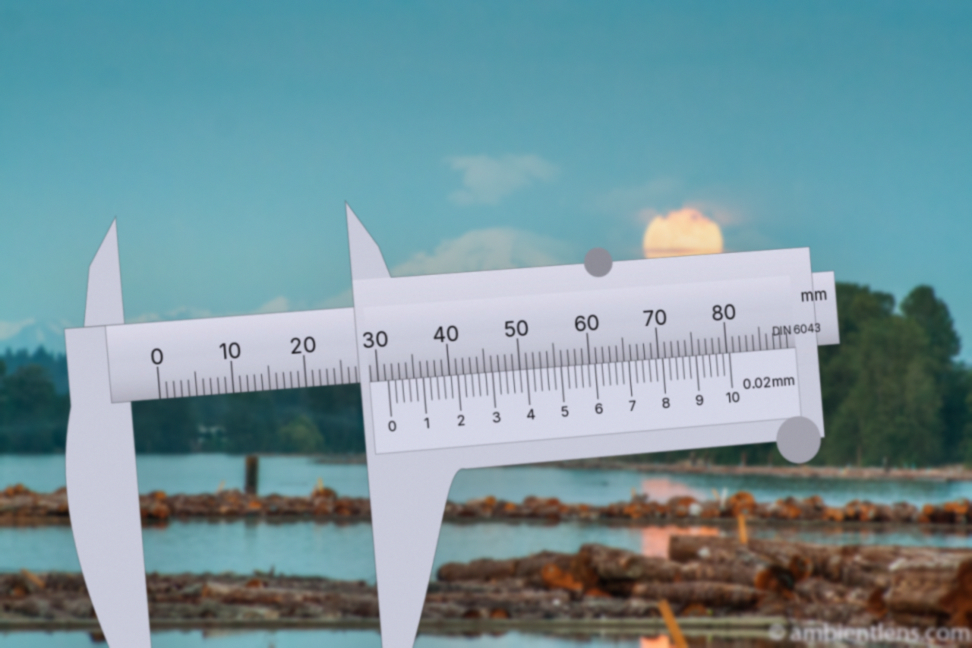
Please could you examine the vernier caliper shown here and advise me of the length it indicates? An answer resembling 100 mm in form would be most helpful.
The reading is 31.4 mm
